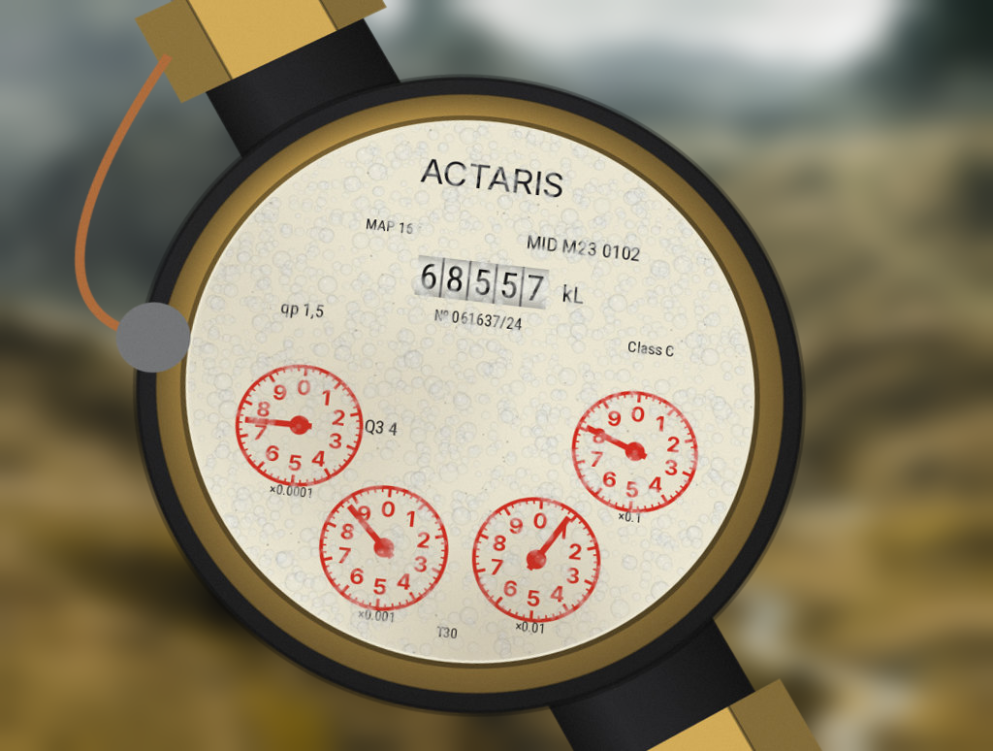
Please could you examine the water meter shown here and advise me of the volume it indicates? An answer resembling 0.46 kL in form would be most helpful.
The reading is 68557.8087 kL
